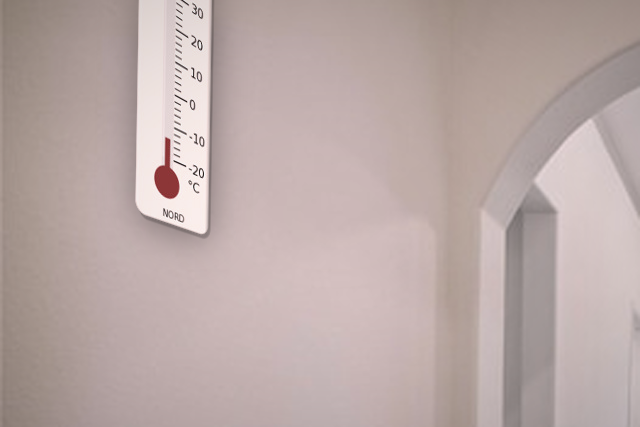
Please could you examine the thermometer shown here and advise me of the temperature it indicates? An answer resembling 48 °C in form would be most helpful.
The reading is -14 °C
